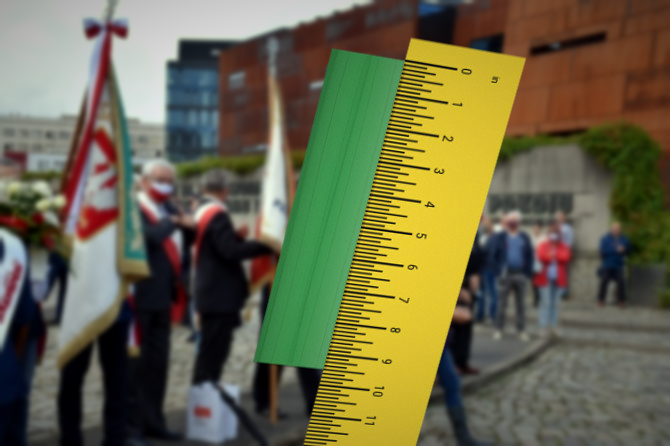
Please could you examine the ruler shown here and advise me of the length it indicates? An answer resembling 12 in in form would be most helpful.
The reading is 9.5 in
